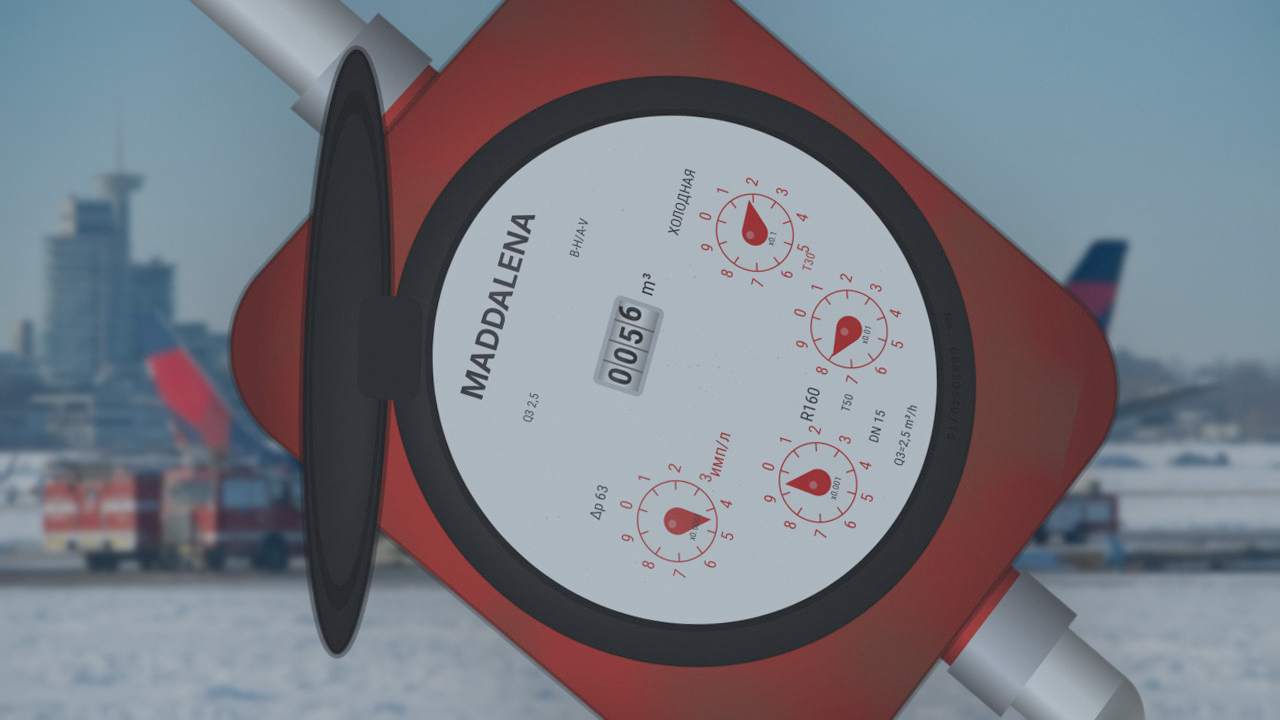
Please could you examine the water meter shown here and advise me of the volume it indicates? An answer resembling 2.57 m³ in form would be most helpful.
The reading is 56.1794 m³
